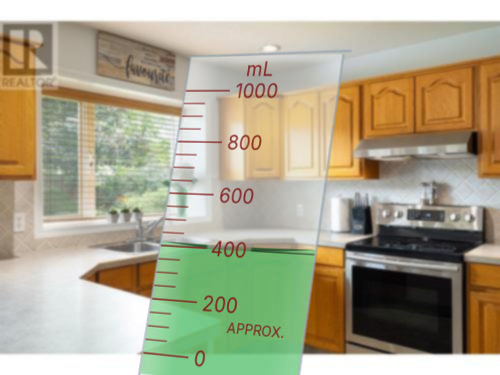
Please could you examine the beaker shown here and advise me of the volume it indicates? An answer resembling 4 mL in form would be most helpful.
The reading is 400 mL
